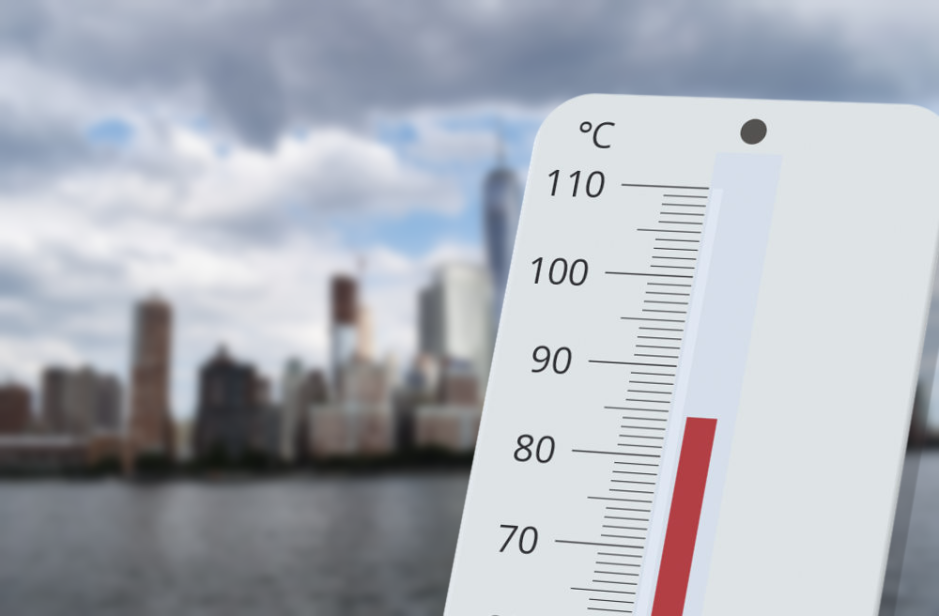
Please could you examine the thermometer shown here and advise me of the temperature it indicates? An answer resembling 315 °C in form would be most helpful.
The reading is 84.5 °C
